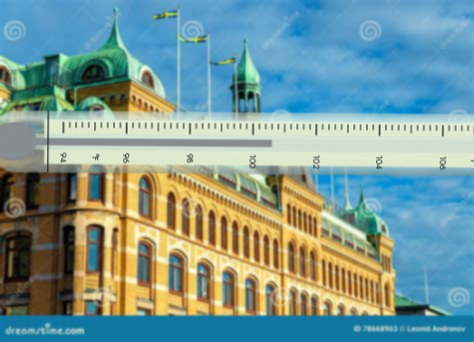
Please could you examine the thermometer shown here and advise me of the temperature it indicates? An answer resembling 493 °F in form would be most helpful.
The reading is 100.6 °F
